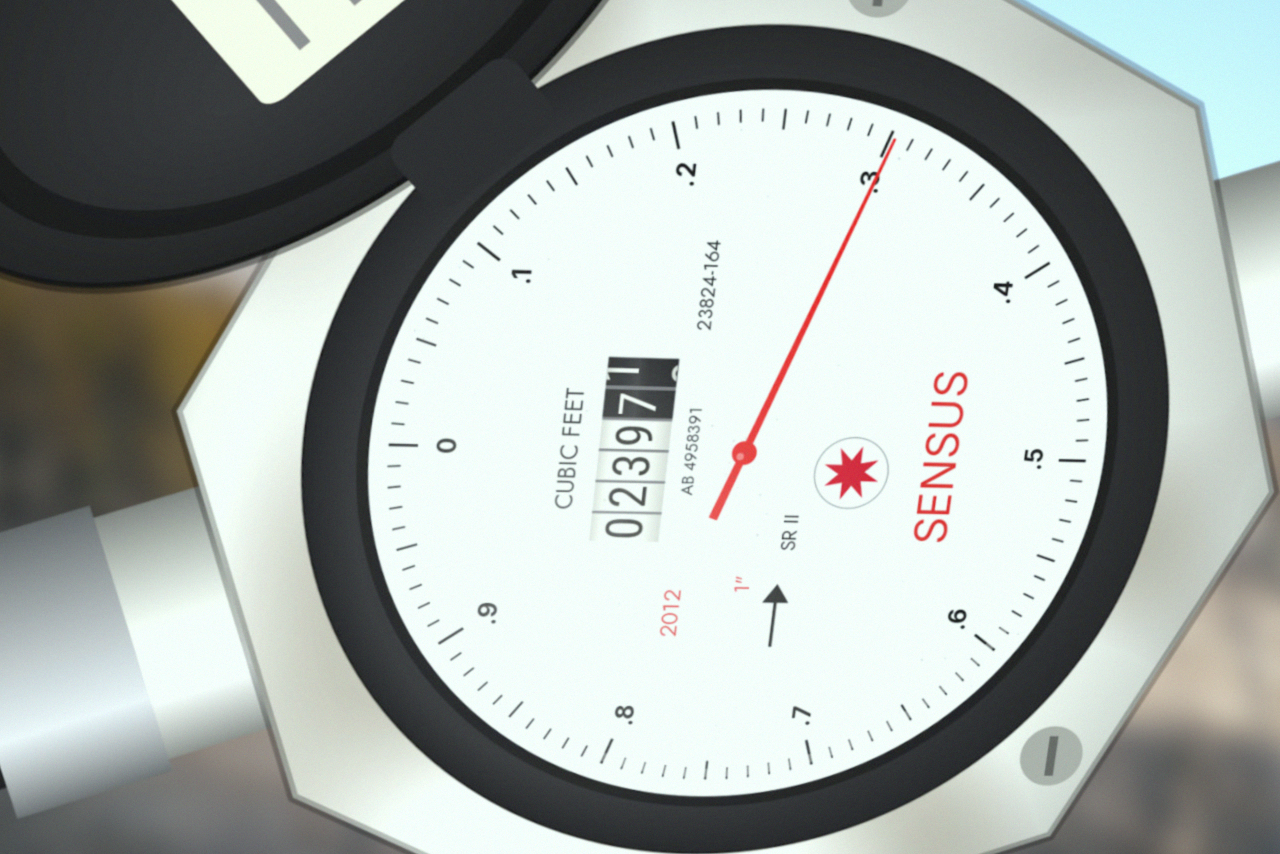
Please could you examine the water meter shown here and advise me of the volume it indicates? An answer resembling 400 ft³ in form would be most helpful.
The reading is 23971.30 ft³
